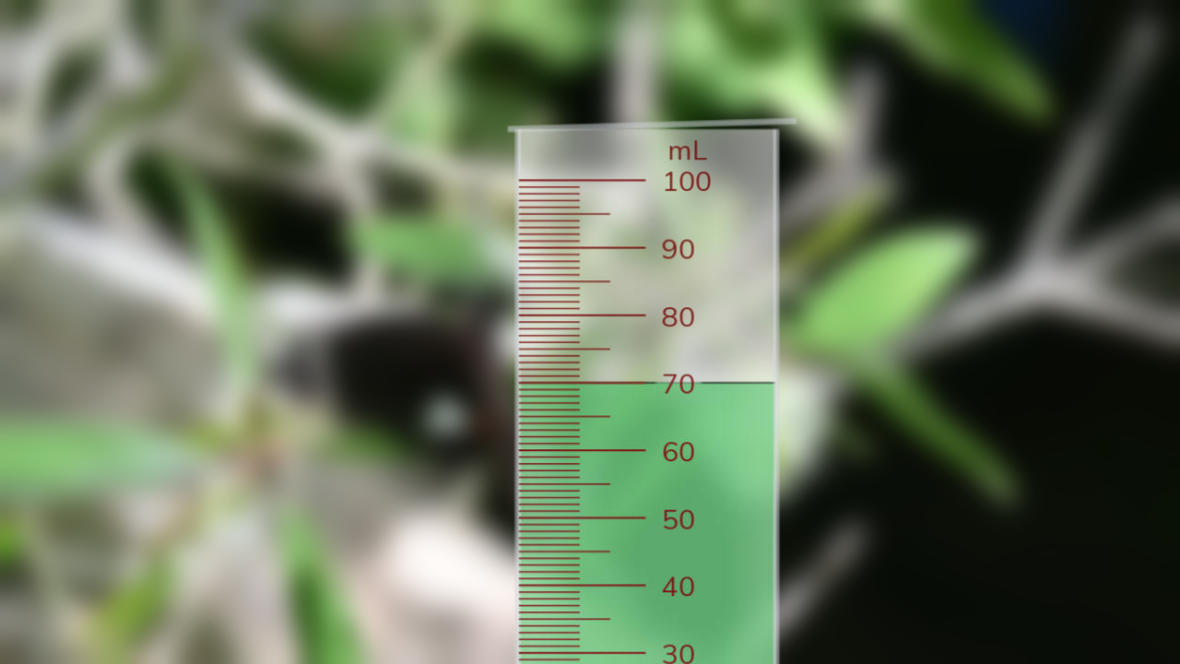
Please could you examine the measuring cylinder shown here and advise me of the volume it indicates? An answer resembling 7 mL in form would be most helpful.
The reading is 70 mL
